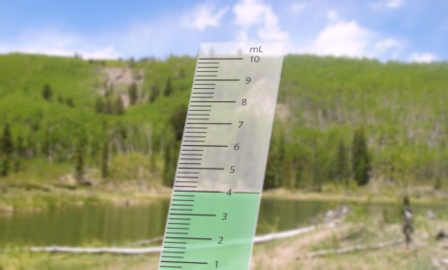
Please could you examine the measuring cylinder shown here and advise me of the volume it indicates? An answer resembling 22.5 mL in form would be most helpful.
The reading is 4 mL
